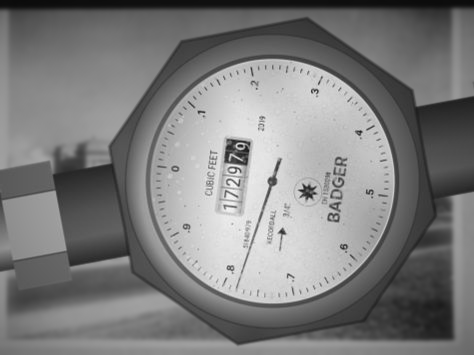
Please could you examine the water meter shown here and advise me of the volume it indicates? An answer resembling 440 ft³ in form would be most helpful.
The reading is 172978.78 ft³
